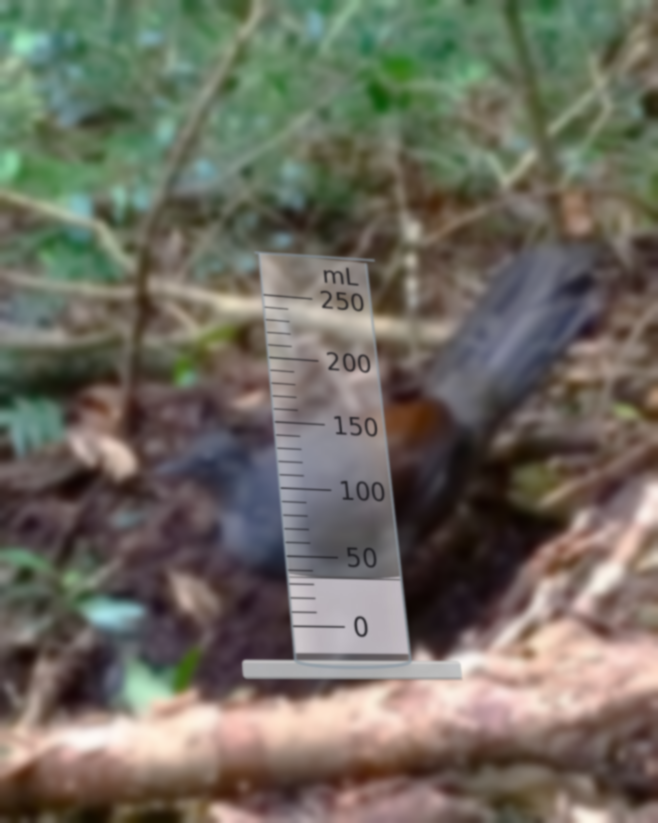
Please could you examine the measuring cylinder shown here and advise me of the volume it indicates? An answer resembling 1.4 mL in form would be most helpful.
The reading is 35 mL
